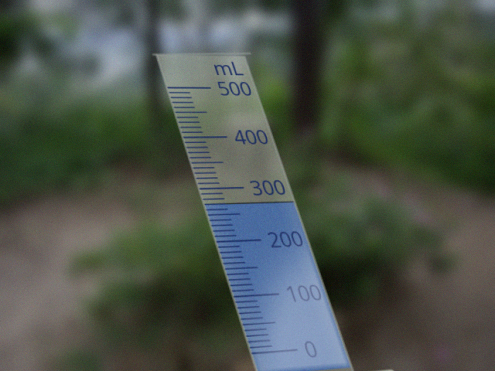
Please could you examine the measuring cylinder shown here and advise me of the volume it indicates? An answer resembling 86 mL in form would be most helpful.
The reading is 270 mL
